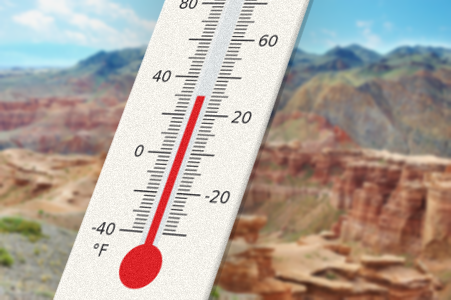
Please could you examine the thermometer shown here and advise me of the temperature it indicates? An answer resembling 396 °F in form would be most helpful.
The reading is 30 °F
